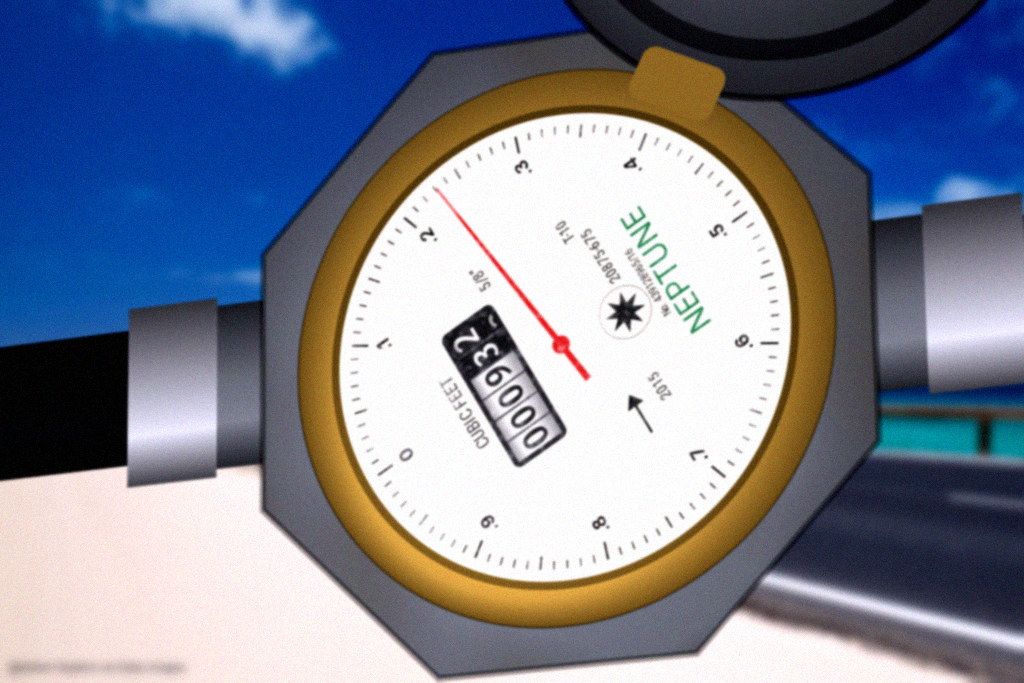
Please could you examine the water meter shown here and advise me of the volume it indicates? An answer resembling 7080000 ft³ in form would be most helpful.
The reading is 932.23 ft³
